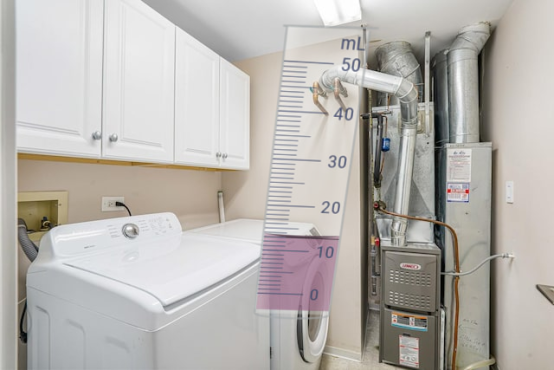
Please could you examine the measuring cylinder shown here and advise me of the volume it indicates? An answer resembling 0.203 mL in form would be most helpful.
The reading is 13 mL
